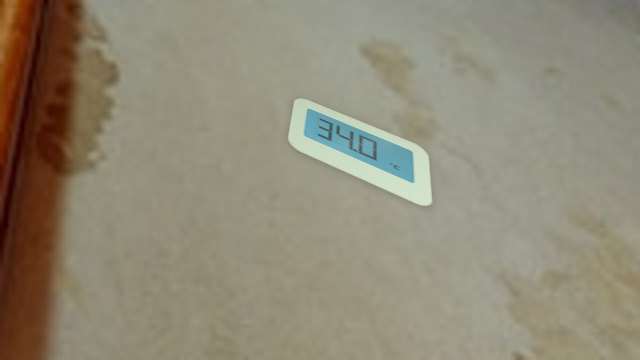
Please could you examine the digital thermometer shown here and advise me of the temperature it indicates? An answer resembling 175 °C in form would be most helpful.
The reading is 34.0 °C
